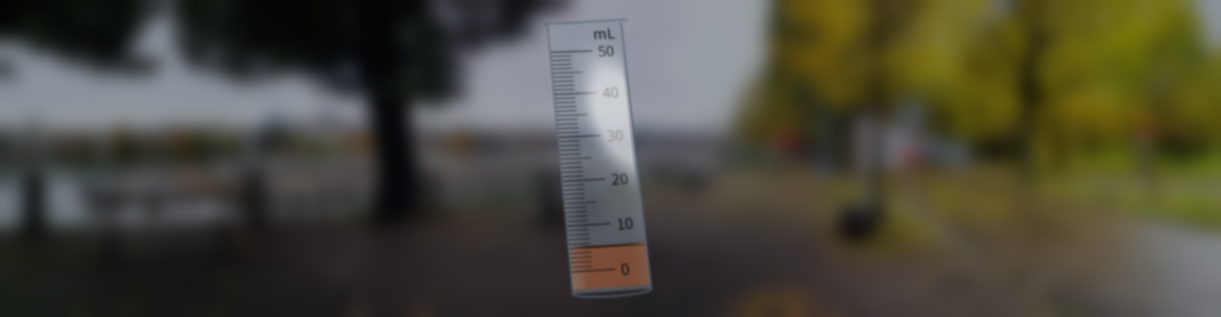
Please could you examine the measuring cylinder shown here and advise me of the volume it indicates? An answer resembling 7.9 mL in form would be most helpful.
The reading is 5 mL
